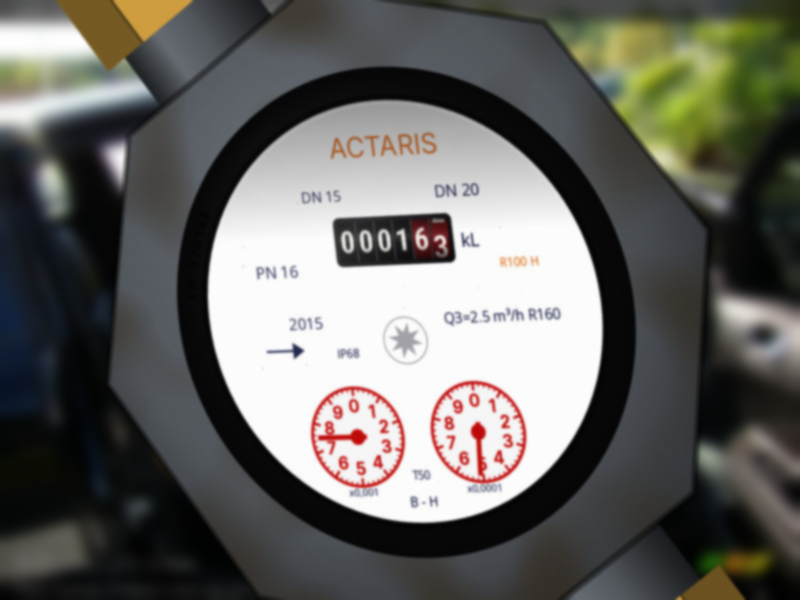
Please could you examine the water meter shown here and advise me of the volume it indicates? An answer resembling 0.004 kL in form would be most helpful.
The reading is 1.6275 kL
